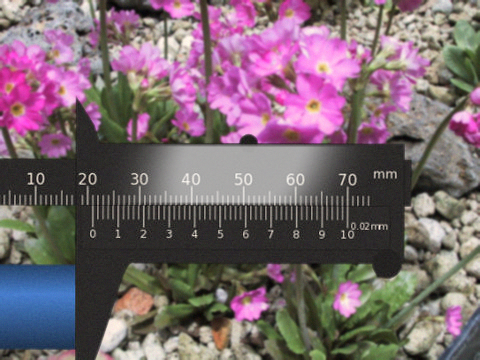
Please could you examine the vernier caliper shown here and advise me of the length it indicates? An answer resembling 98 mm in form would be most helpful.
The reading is 21.0 mm
